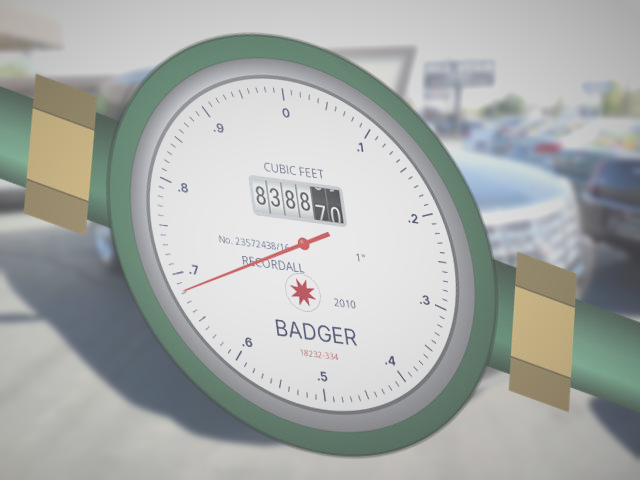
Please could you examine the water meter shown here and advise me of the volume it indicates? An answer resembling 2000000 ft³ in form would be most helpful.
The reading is 838869.68 ft³
